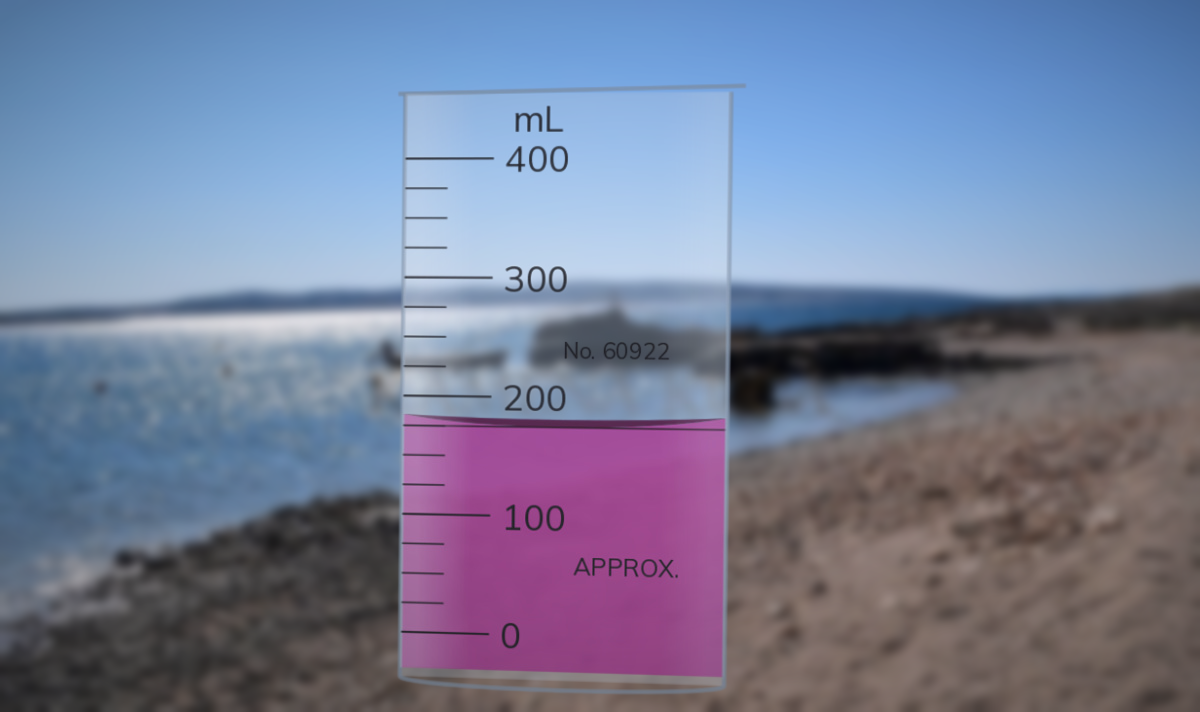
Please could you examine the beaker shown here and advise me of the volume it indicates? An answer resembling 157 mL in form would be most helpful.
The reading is 175 mL
